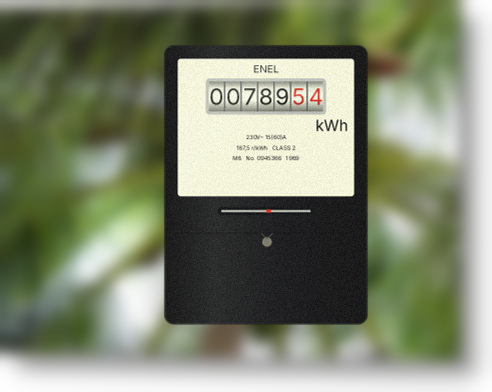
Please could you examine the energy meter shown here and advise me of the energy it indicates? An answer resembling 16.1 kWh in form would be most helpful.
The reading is 789.54 kWh
